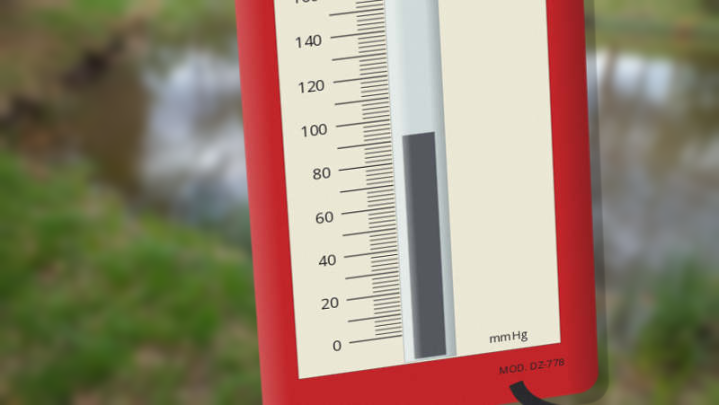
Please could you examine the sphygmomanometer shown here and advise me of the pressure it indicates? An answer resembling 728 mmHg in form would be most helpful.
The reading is 92 mmHg
